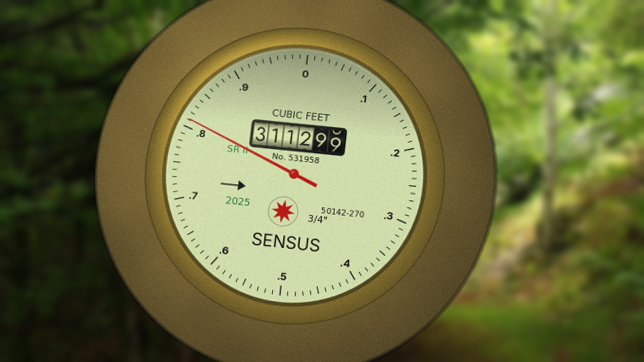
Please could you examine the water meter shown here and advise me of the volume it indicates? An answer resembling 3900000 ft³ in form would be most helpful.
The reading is 311298.81 ft³
